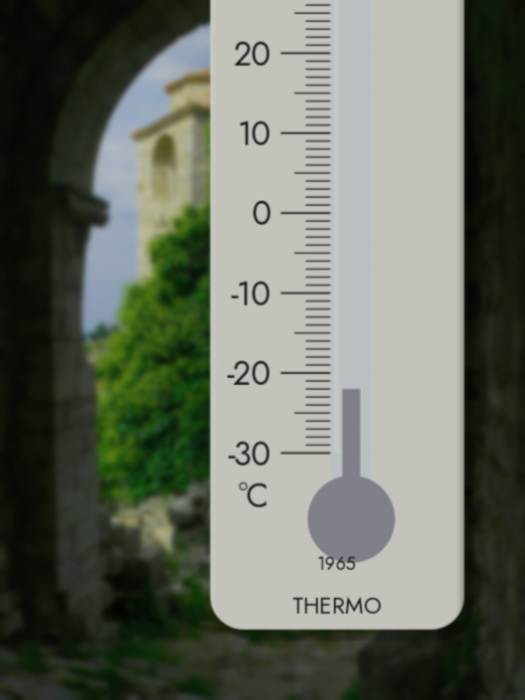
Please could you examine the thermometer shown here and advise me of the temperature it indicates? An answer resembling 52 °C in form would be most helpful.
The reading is -22 °C
